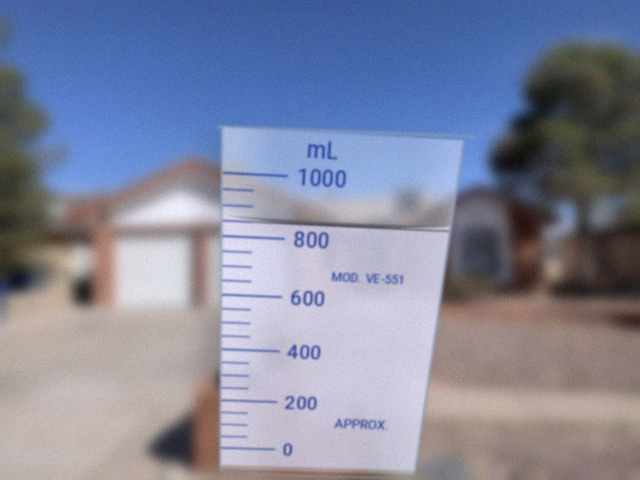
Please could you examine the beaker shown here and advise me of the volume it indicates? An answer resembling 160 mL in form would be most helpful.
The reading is 850 mL
